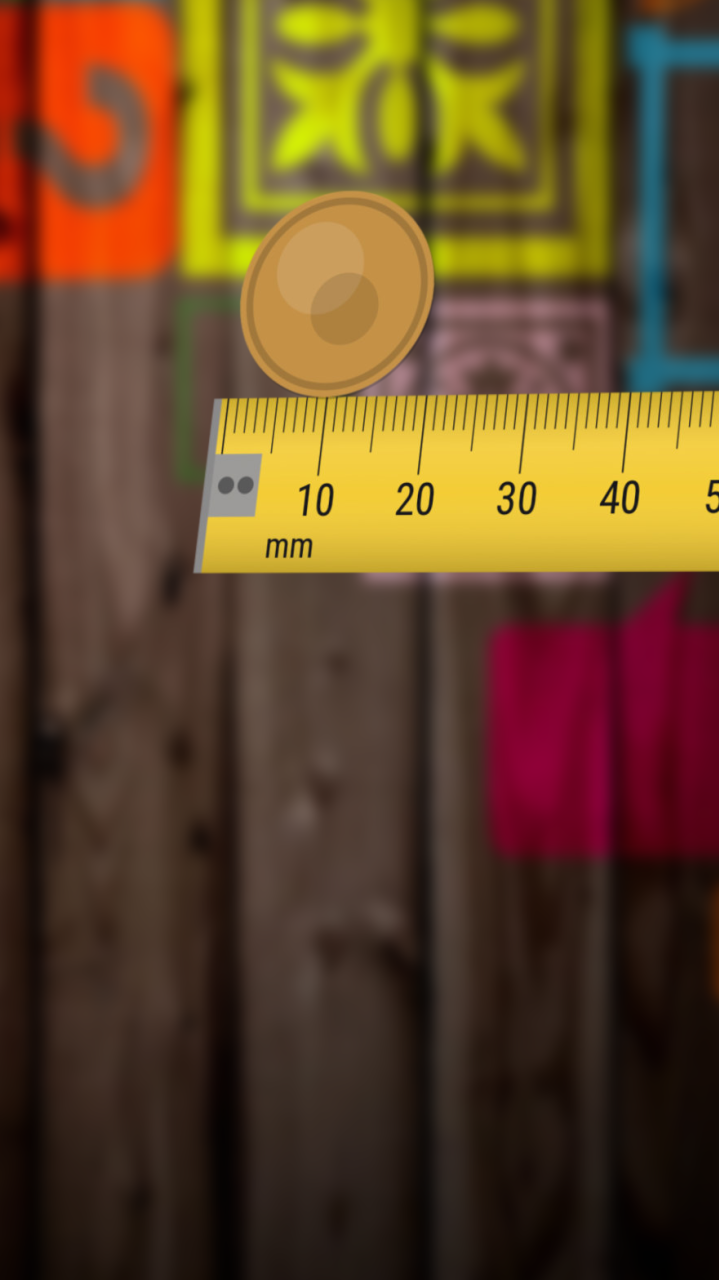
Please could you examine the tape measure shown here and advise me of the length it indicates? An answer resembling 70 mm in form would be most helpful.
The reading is 19.5 mm
